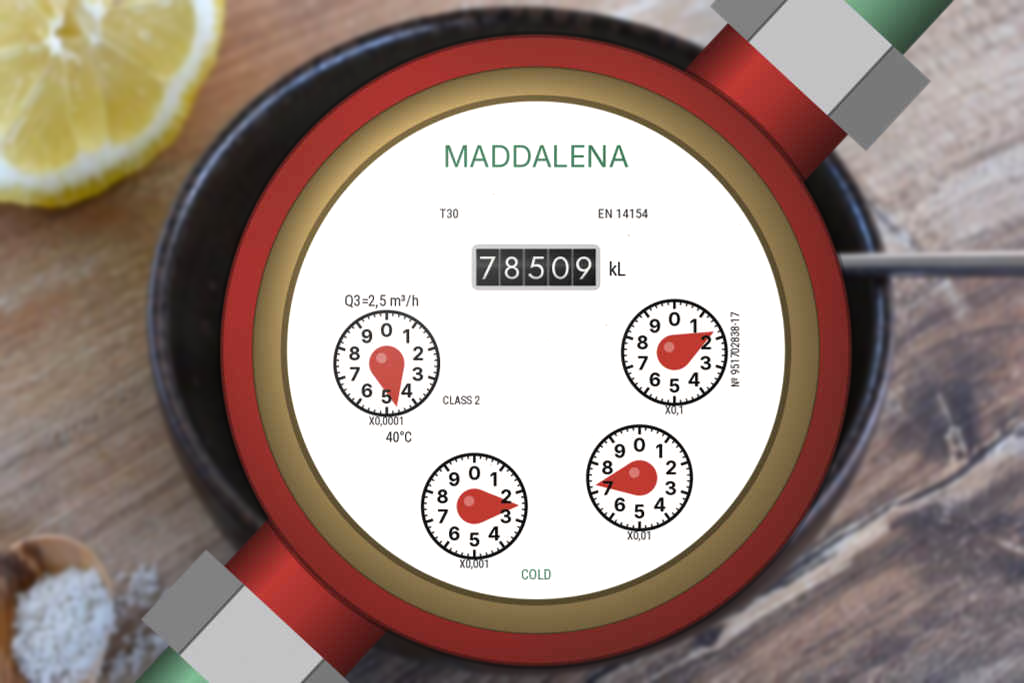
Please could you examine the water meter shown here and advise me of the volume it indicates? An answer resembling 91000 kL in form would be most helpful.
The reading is 78509.1724 kL
